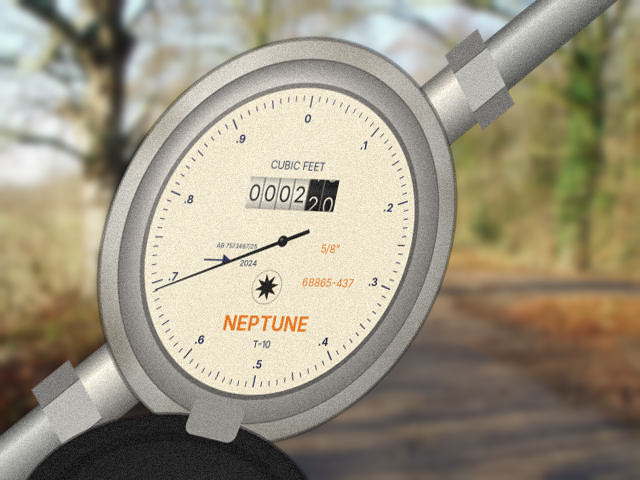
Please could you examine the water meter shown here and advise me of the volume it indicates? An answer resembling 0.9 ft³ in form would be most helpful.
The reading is 219.69 ft³
